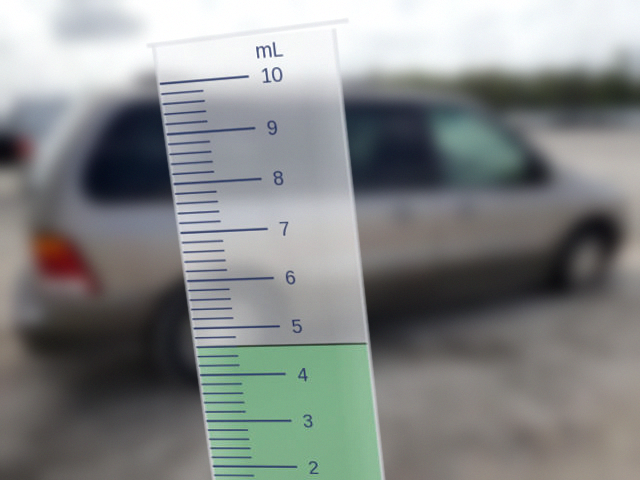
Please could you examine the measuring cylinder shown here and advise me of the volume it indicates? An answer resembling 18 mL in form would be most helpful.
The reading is 4.6 mL
